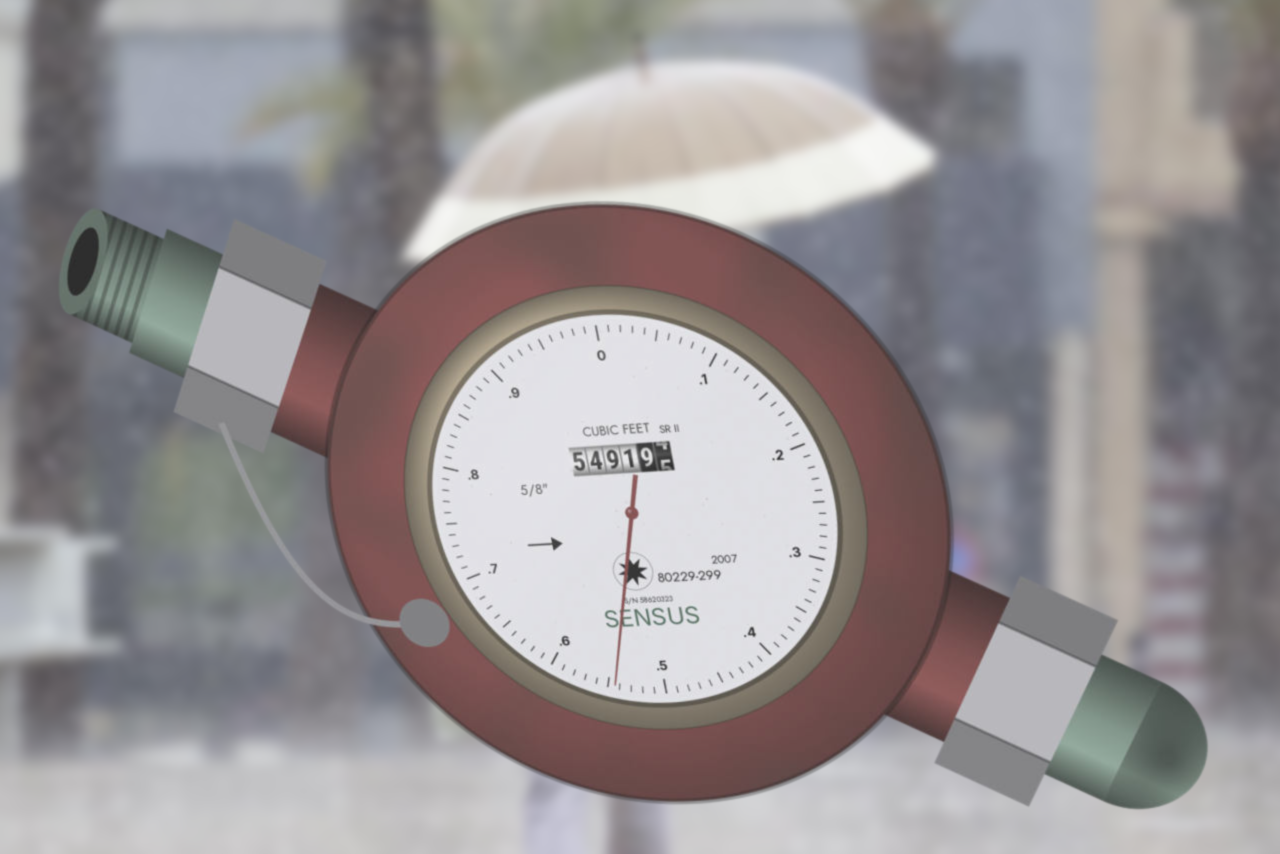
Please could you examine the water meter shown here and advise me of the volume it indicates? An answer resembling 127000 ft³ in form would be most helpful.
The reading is 549194.54 ft³
